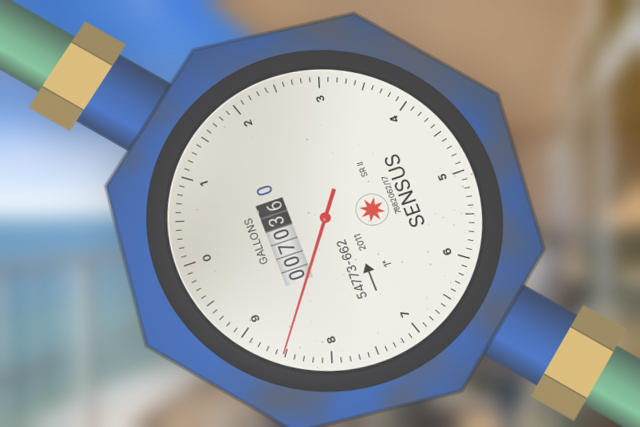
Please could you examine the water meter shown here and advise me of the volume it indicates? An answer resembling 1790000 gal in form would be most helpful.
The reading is 70358.5 gal
